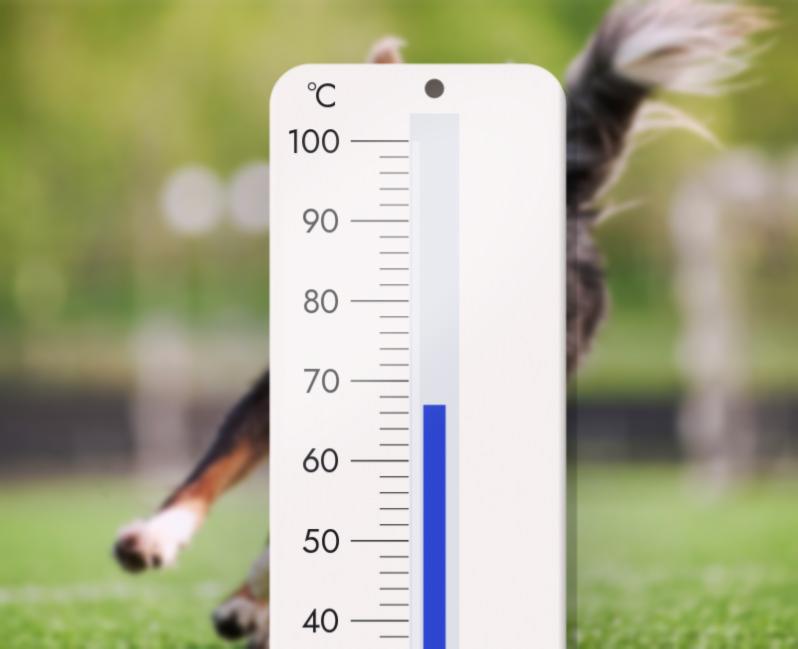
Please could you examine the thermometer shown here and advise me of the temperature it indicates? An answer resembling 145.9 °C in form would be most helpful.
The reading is 67 °C
